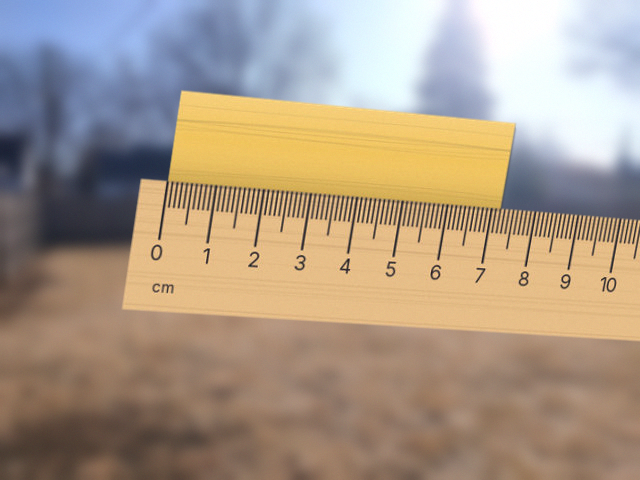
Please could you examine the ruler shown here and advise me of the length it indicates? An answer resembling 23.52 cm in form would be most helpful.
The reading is 7.2 cm
